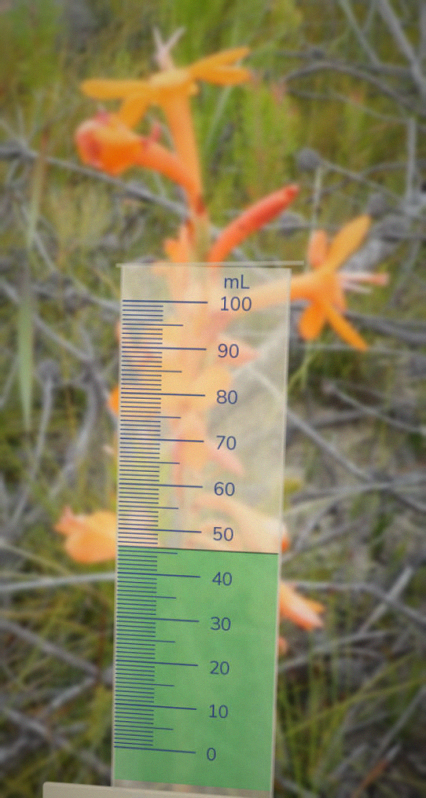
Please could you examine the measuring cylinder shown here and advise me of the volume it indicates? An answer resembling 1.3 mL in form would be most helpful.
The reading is 46 mL
